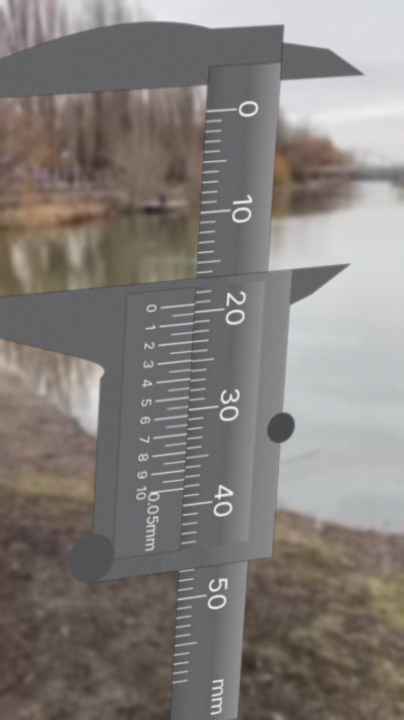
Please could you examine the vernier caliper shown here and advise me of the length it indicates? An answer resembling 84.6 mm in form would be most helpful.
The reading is 19.2 mm
